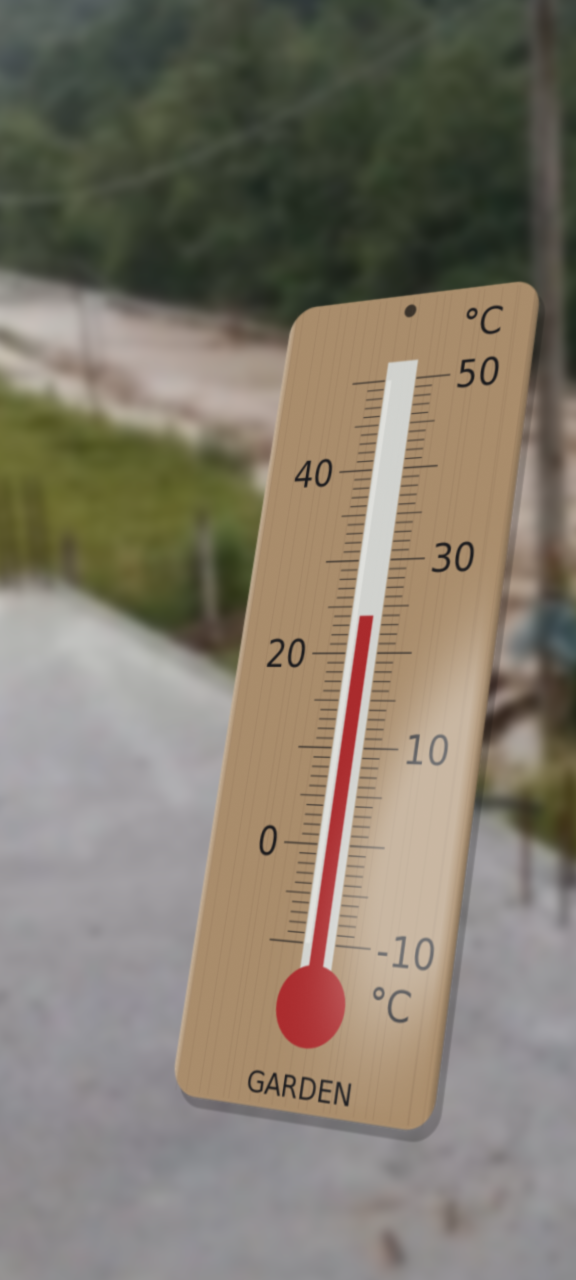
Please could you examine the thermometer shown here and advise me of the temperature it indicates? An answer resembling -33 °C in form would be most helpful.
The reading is 24 °C
